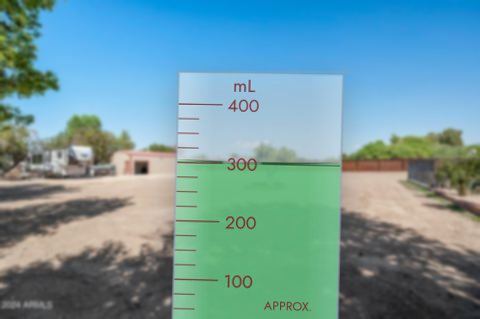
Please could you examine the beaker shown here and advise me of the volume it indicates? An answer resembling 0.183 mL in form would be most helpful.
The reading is 300 mL
